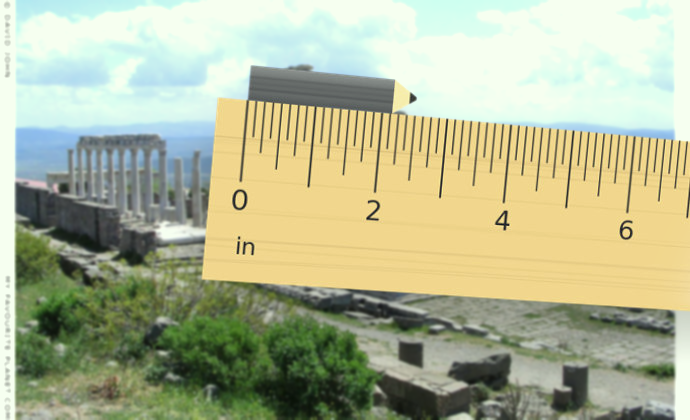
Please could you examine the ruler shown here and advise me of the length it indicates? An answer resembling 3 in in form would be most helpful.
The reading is 2.5 in
